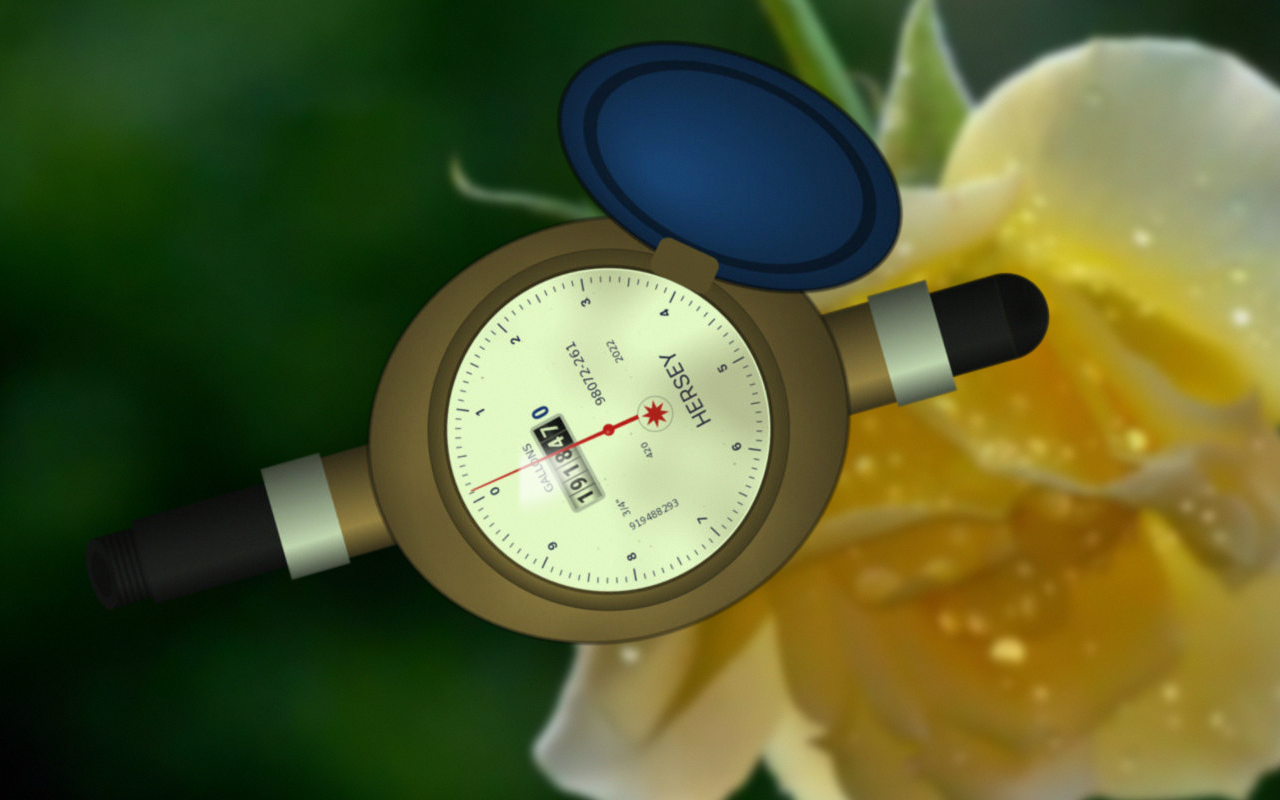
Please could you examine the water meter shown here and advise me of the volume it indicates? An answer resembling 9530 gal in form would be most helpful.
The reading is 1918470.1 gal
